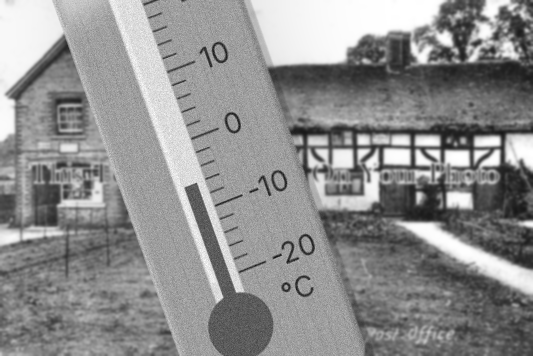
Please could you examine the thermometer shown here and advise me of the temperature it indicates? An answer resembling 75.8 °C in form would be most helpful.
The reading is -6 °C
